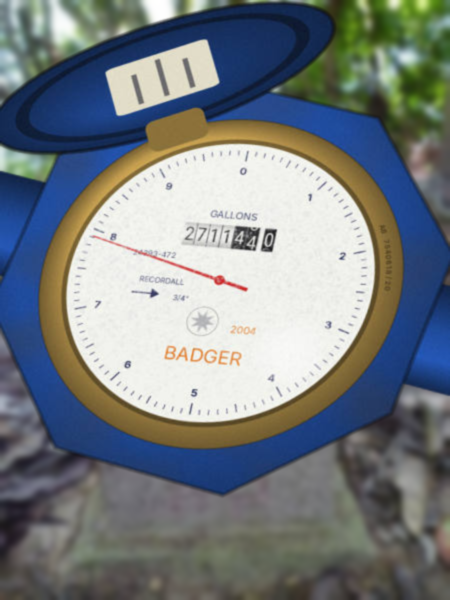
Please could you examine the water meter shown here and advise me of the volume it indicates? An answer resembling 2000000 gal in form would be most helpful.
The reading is 2711437.9 gal
